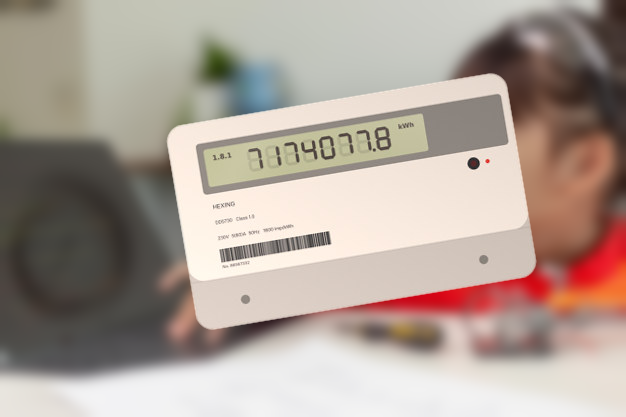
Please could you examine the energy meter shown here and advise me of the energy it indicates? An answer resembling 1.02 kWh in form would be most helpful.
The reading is 7174077.8 kWh
